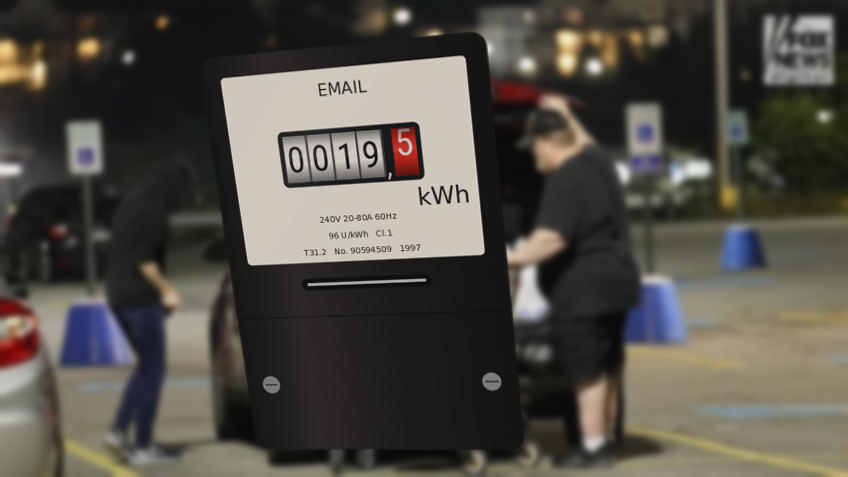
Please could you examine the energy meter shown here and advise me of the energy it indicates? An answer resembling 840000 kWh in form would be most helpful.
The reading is 19.5 kWh
